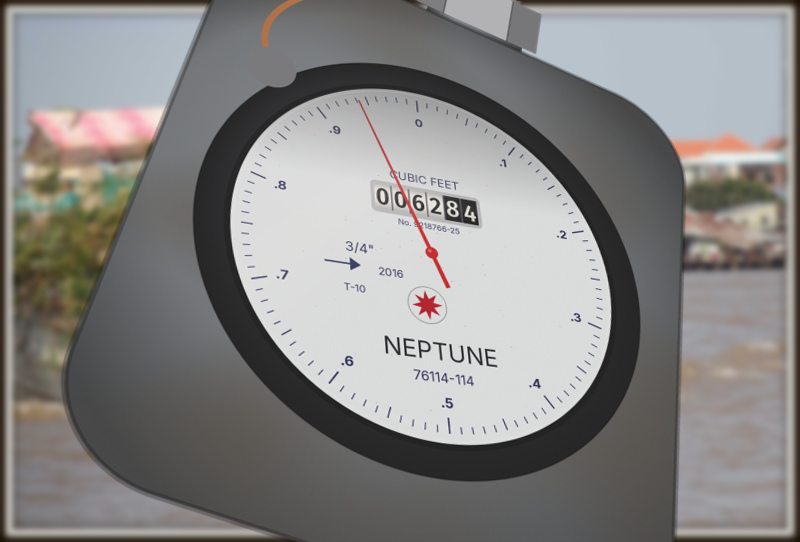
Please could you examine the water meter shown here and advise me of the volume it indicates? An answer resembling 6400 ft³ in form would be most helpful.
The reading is 6283.94 ft³
